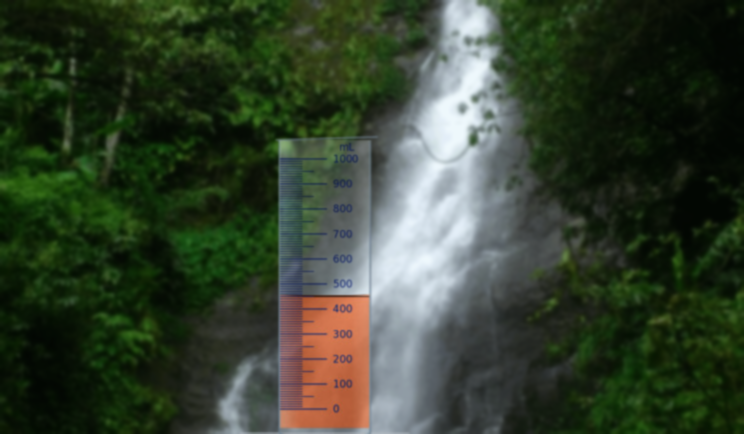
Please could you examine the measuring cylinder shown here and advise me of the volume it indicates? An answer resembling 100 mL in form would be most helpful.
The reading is 450 mL
